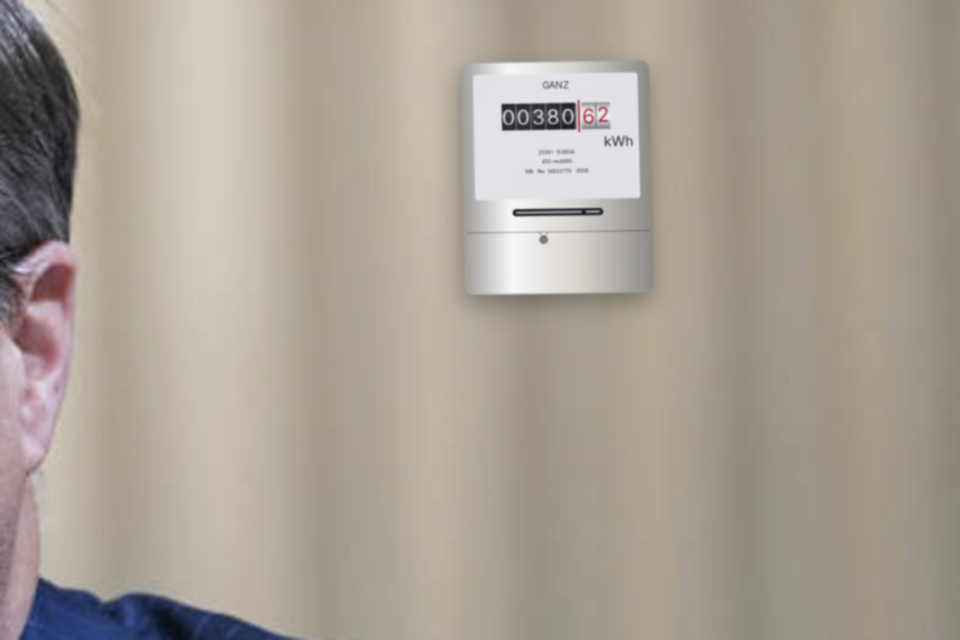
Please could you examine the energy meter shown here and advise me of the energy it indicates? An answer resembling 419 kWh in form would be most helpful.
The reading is 380.62 kWh
